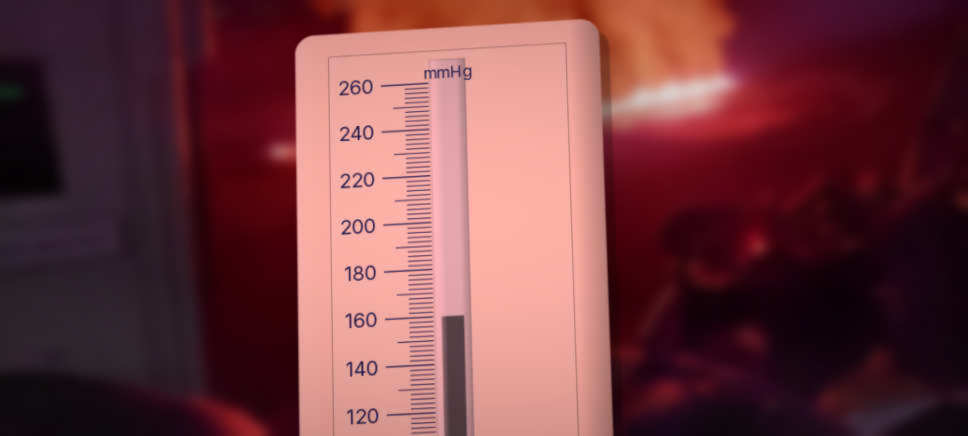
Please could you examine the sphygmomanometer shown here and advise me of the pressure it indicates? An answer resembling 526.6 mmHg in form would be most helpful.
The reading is 160 mmHg
